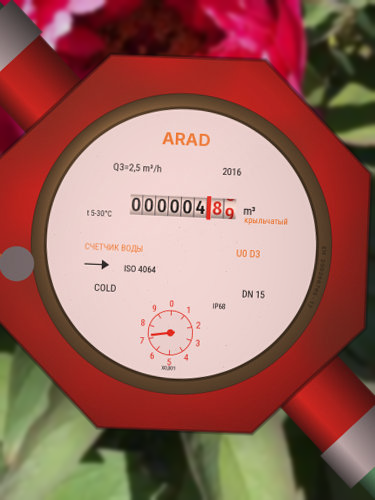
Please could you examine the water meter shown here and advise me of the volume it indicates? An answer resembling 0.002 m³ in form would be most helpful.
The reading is 4.887 m³
